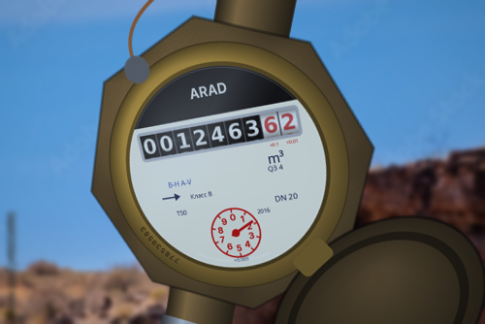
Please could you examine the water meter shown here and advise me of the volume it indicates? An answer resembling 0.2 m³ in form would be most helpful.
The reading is 12463.621 m³
